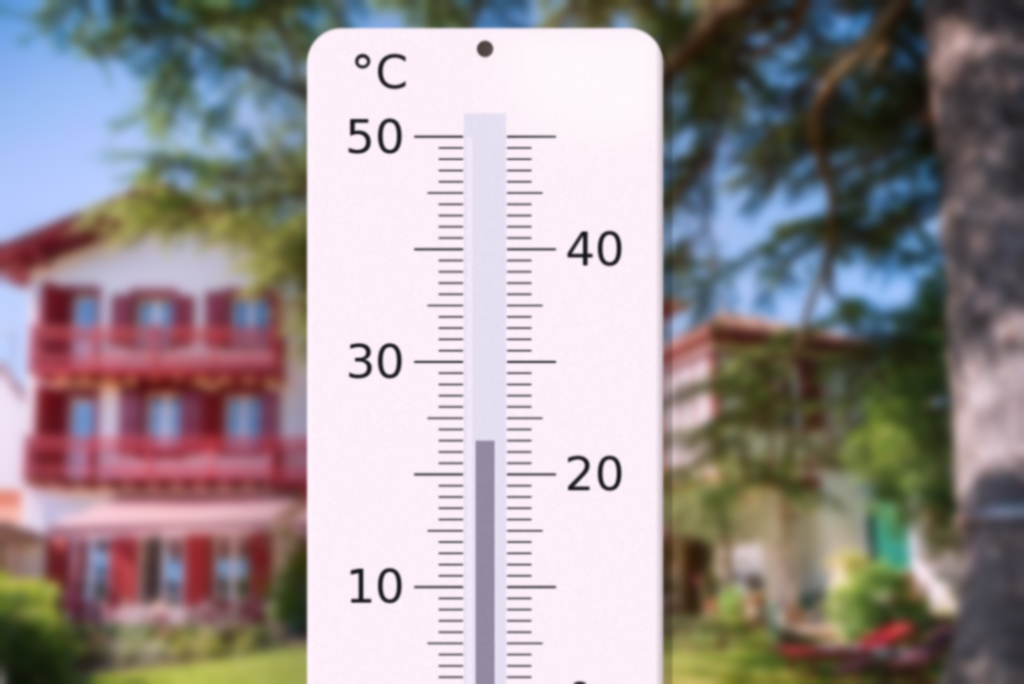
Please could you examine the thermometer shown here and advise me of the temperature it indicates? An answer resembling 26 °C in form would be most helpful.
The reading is 23 °C
